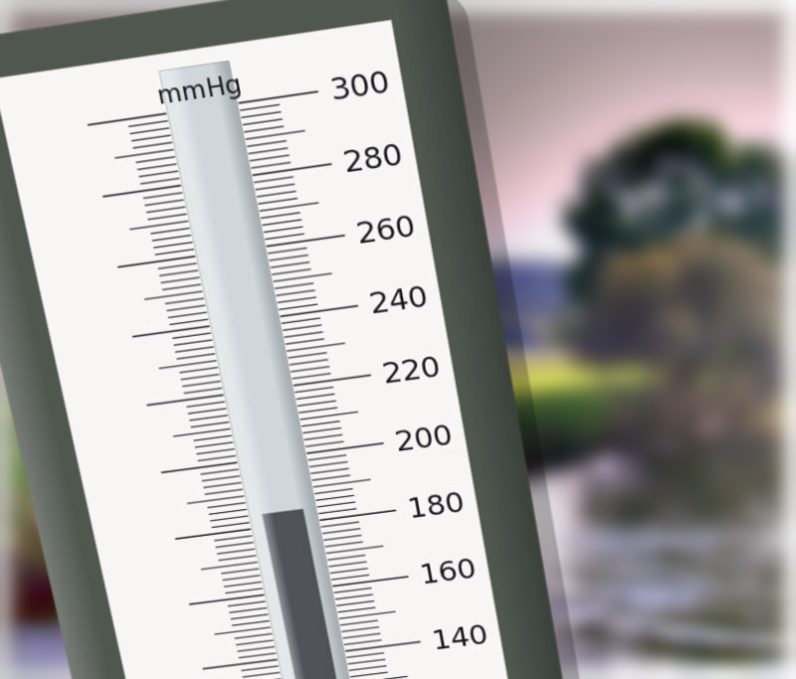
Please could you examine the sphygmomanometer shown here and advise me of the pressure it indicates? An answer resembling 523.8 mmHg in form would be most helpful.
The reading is 184 mmHg
